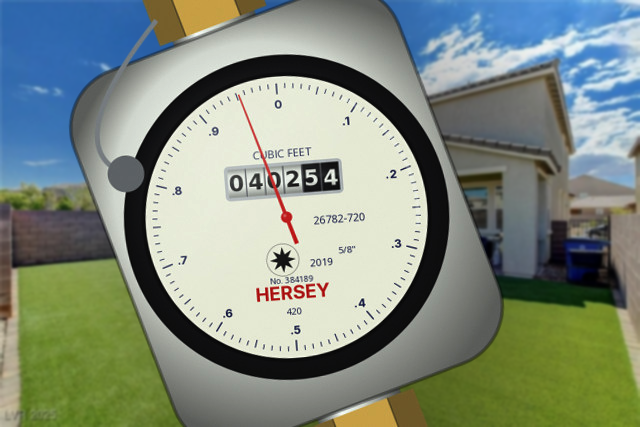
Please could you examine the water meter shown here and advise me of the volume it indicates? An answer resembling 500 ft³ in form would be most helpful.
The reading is 40253.95 ft³
